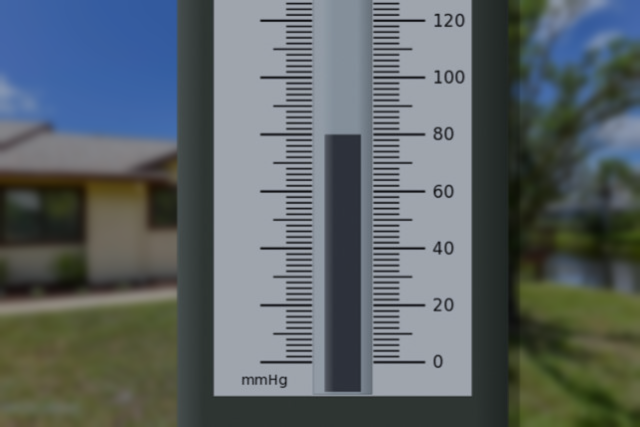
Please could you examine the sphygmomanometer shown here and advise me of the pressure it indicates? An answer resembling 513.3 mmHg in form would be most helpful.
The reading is 80 mmHg
